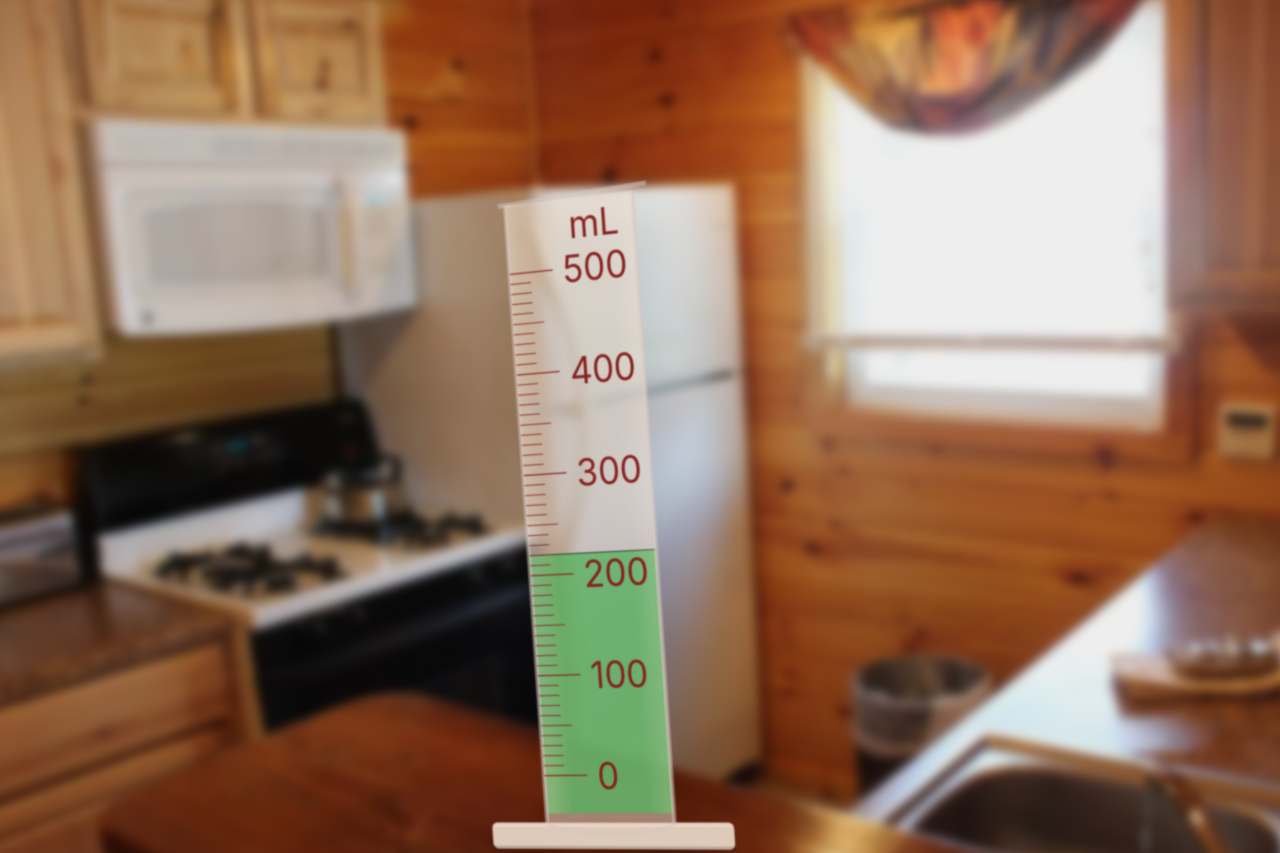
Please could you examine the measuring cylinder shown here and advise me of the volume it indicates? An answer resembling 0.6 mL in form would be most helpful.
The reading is 220 mL
